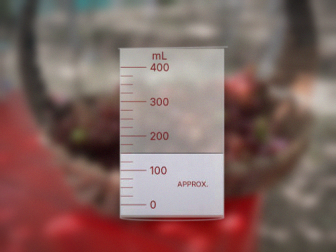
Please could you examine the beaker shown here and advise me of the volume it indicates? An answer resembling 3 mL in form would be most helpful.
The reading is 150 mL
